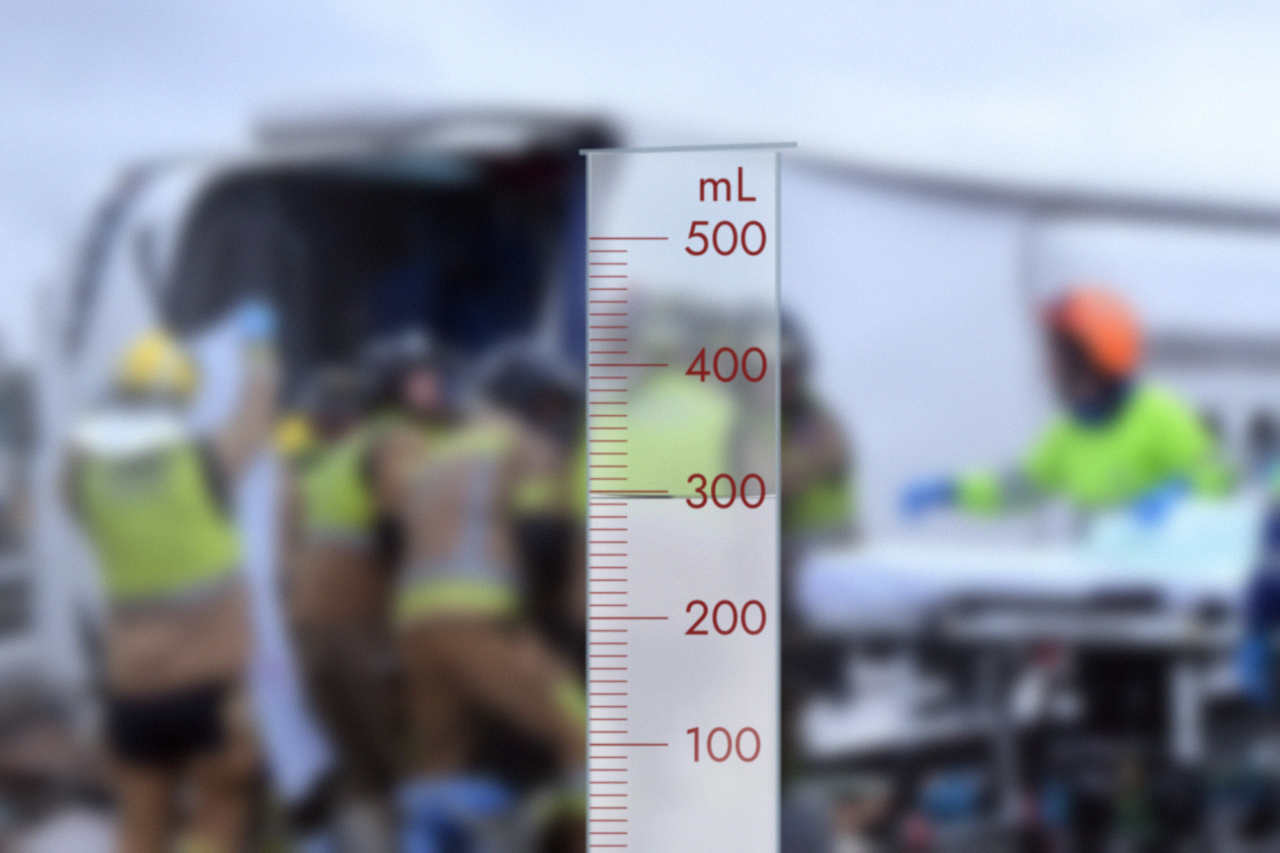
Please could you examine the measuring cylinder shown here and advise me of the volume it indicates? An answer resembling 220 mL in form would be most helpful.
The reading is 295 mL
